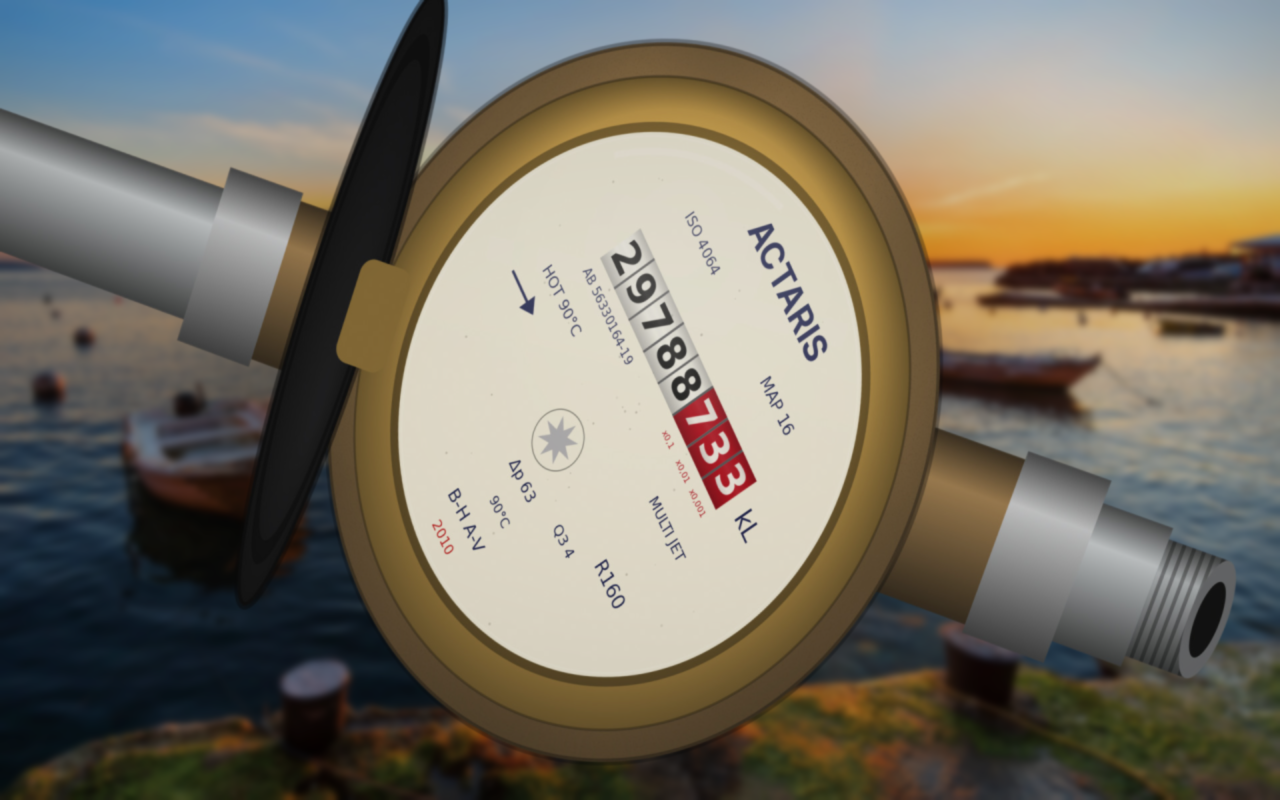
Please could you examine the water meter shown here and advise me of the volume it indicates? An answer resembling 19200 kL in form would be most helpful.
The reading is 29788.733 kL
